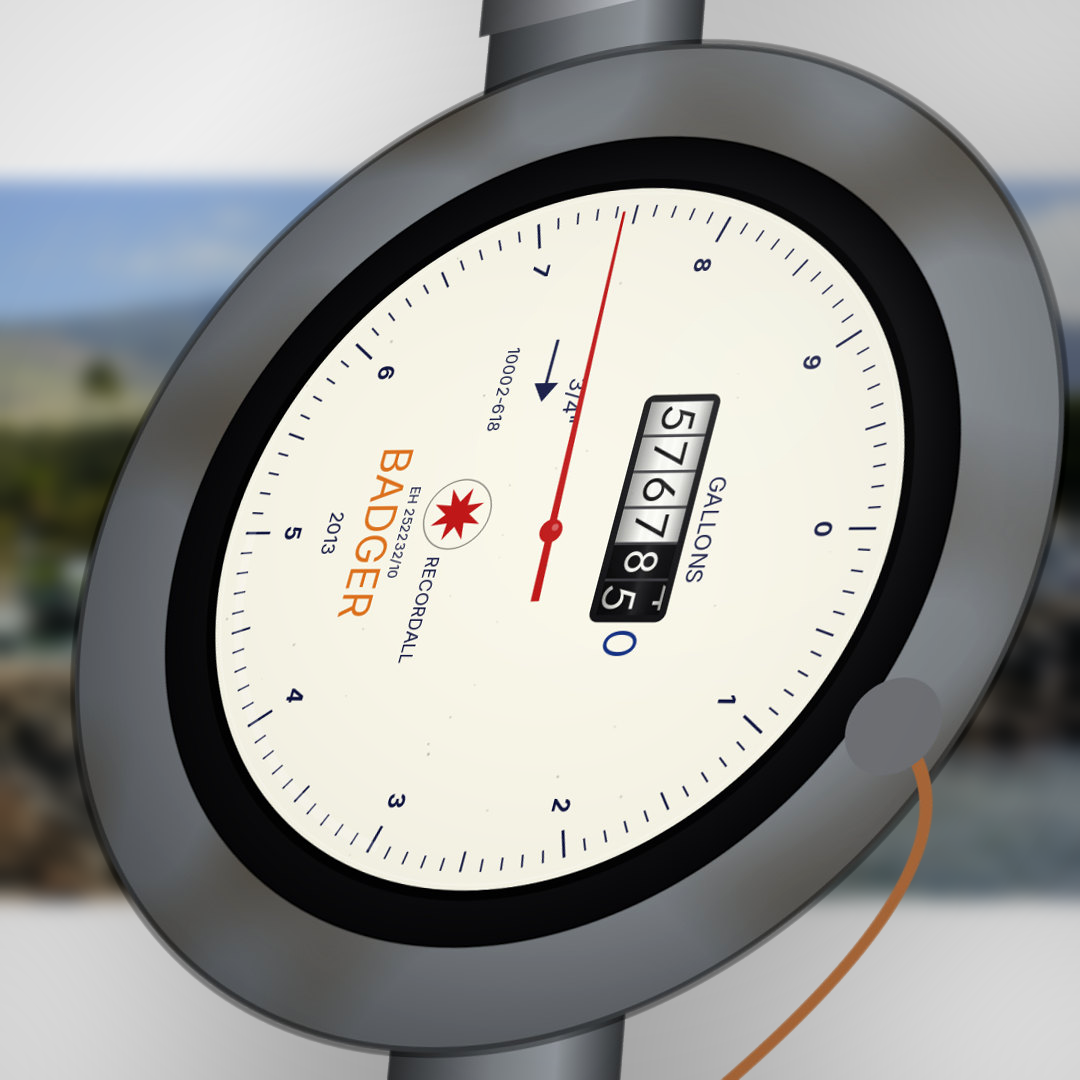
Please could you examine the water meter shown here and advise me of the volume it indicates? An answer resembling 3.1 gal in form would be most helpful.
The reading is 5767847.4 gal
